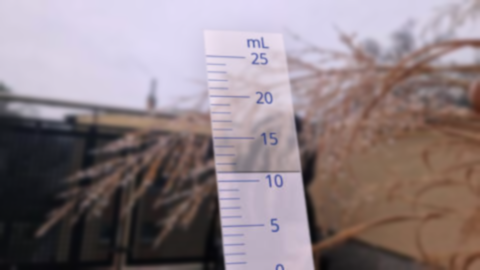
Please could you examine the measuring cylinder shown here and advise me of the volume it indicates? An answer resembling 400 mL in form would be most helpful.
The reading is 11 mL
